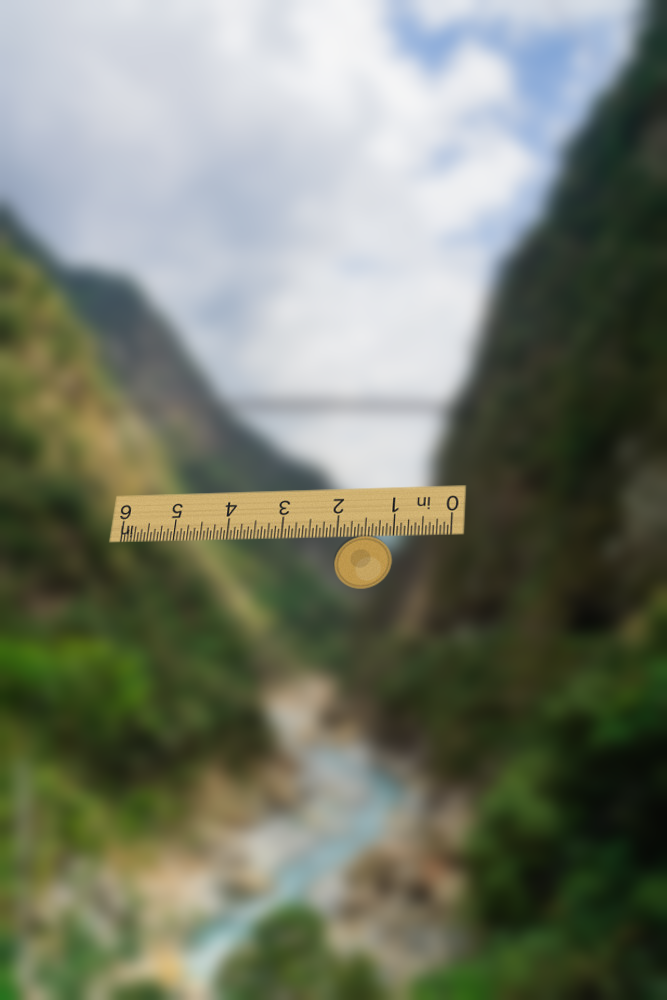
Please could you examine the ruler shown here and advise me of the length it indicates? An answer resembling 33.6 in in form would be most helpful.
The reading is 1 in
